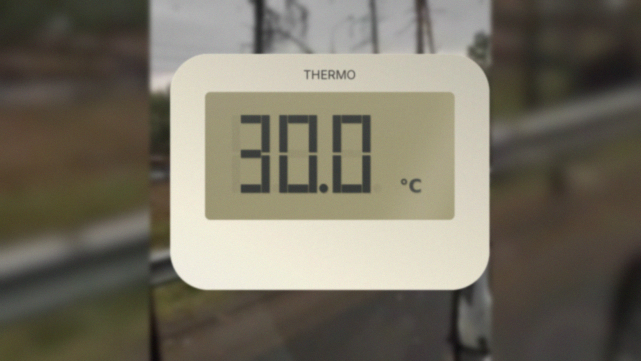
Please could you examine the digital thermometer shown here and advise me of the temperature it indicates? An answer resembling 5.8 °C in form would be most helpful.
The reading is 30.0 °C
